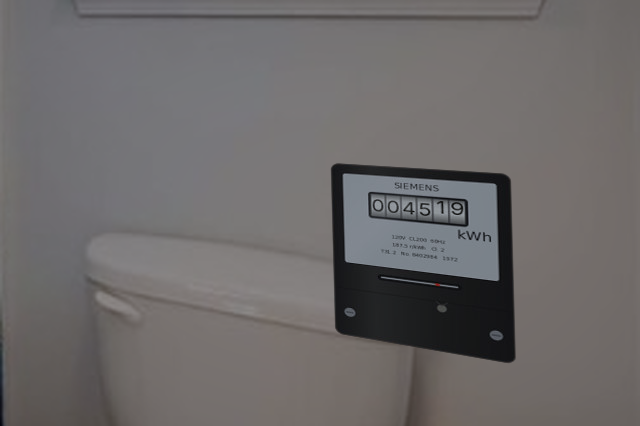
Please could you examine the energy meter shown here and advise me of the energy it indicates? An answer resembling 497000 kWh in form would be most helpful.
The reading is 4519 kWh
